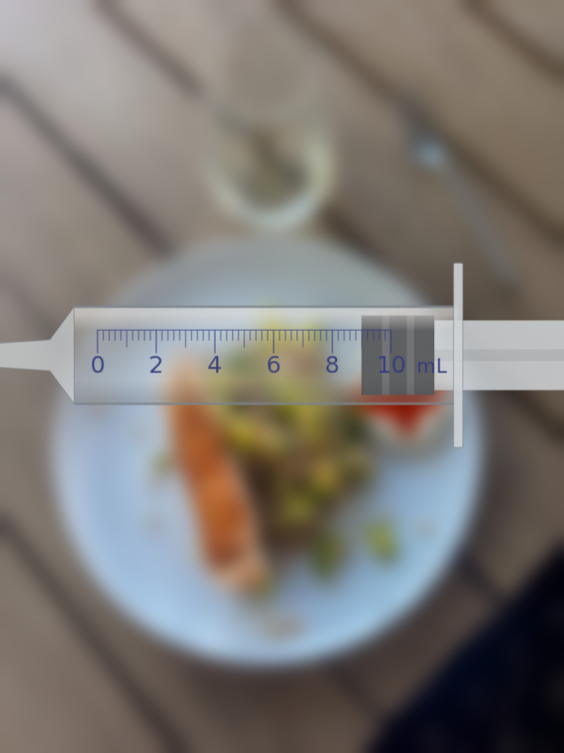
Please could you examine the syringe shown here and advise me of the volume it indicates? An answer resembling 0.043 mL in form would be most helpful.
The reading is 9 mL
